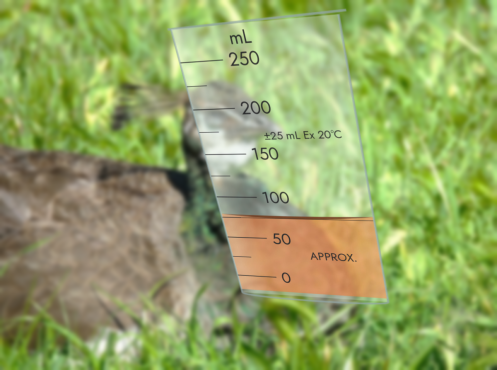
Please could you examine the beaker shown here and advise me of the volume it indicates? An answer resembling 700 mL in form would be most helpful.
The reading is 75 mL
